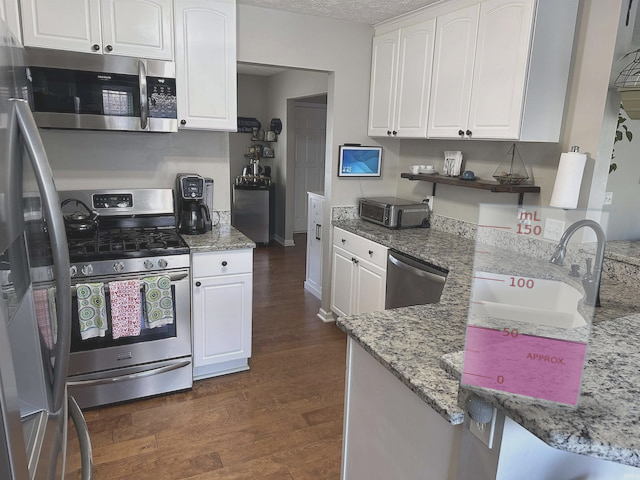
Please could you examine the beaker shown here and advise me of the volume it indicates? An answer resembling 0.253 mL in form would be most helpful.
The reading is 50 mL
